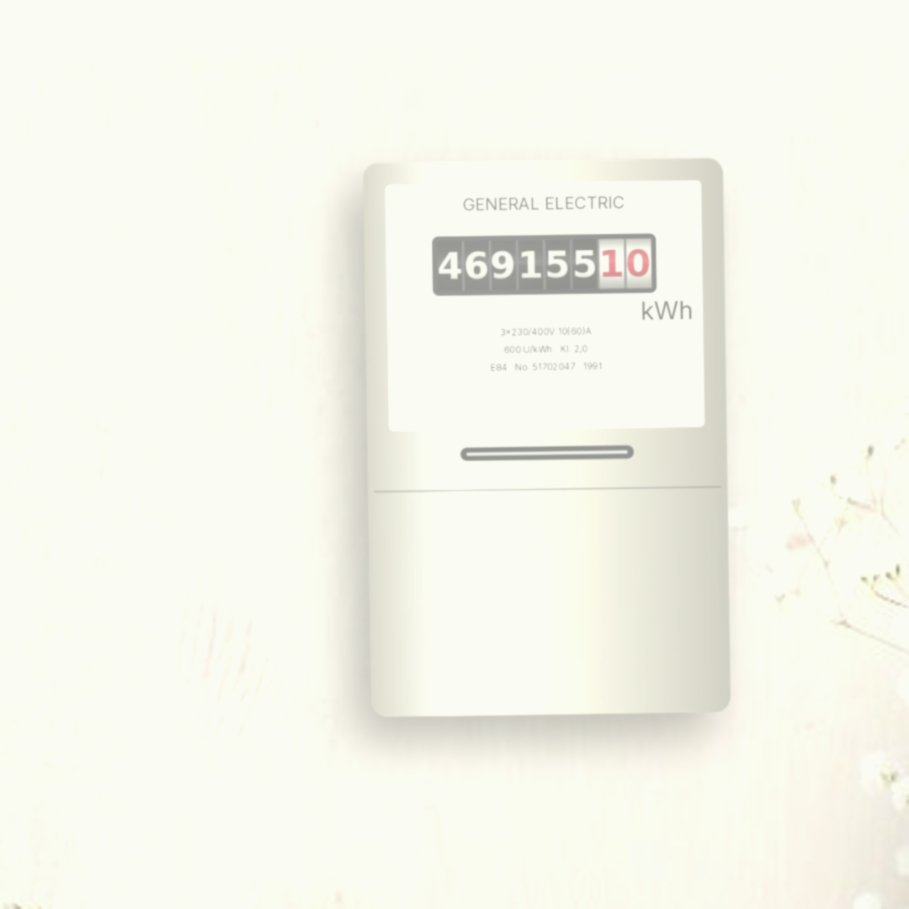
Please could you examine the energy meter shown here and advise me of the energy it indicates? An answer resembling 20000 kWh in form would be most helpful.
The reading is 469155.10 kWh
